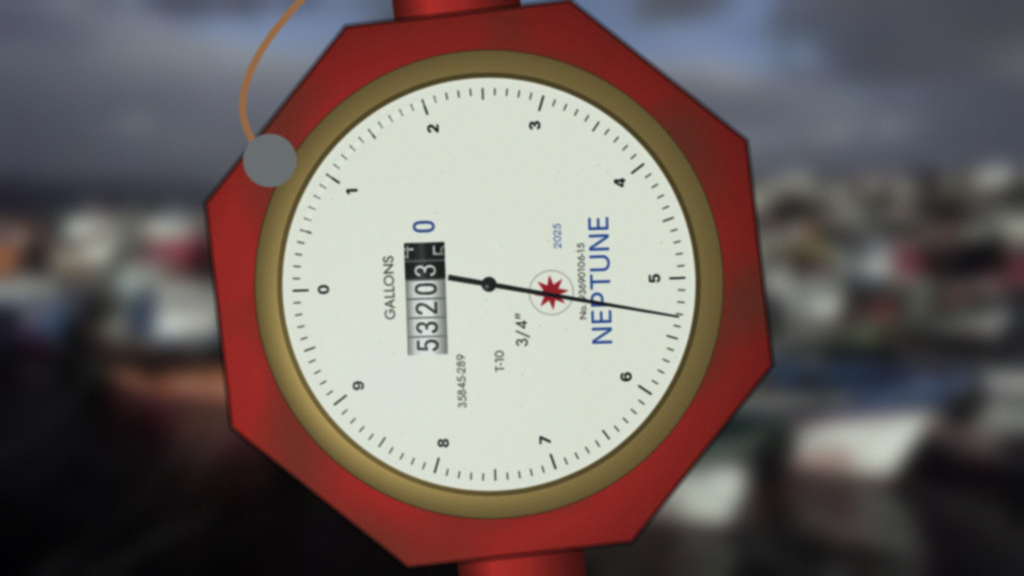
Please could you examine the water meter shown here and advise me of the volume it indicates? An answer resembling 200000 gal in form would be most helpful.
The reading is 5320345.3 gal
